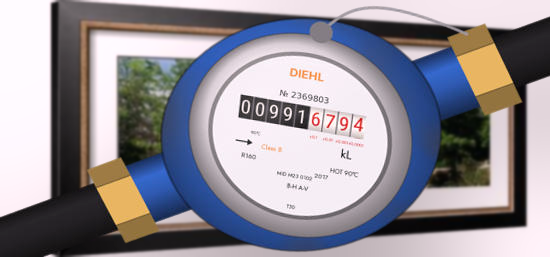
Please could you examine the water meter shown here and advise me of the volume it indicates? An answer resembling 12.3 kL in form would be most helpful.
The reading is 991.6794 kL
